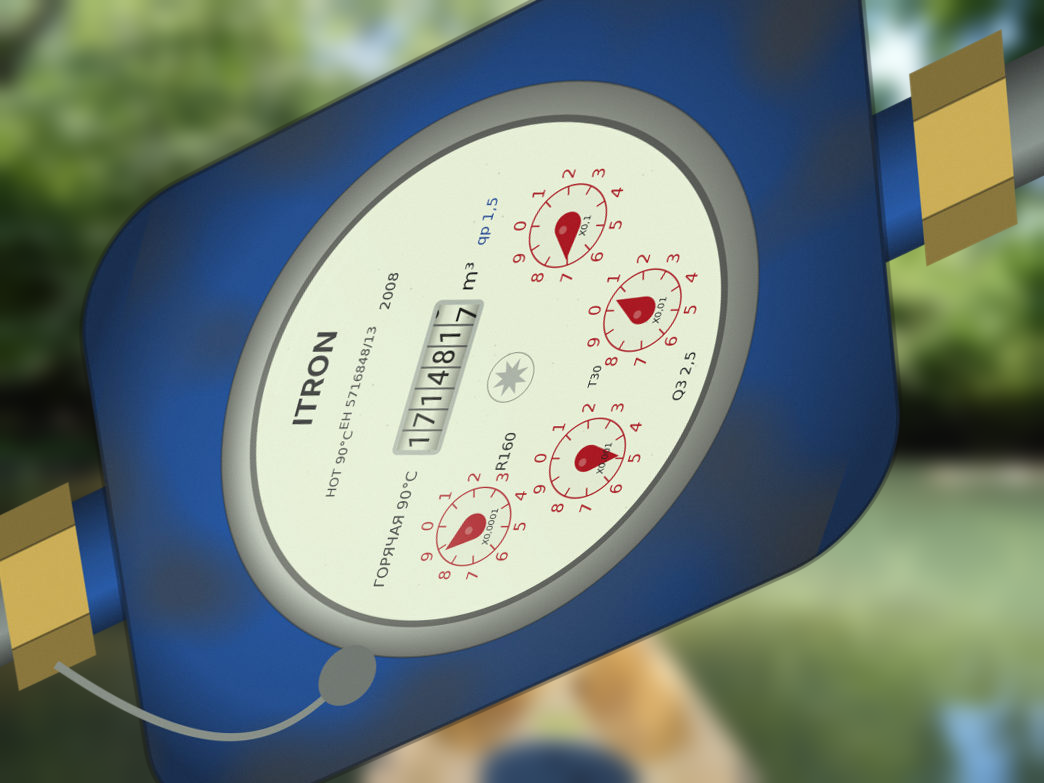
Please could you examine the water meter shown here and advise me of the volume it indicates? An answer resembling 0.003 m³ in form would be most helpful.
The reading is 1714816.7048 m³
